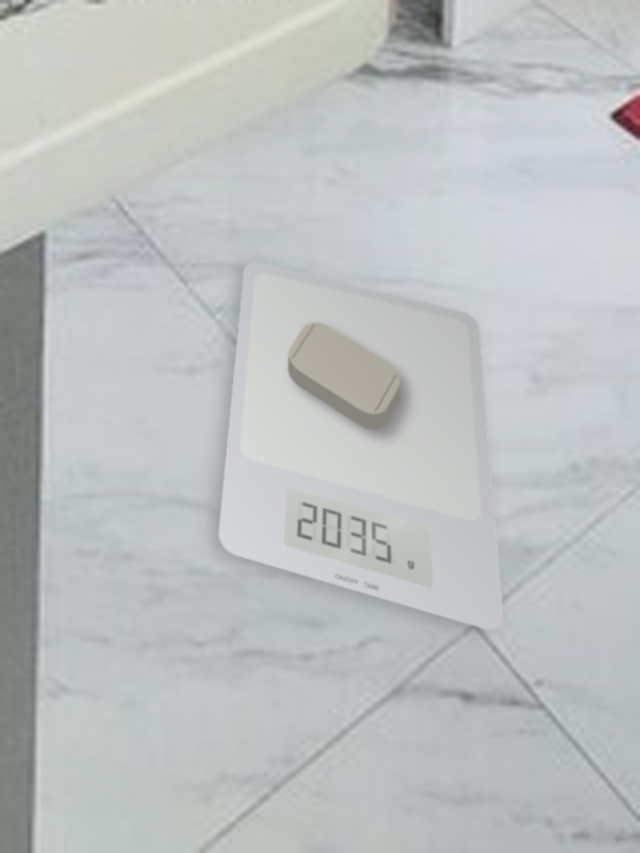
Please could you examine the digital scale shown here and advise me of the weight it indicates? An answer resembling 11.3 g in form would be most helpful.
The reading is 2035 g
